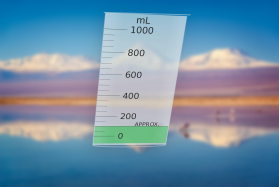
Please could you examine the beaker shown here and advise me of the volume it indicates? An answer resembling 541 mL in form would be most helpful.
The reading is 100 mL
